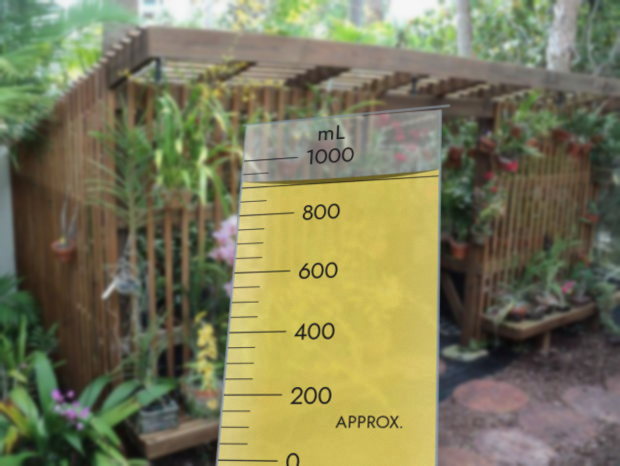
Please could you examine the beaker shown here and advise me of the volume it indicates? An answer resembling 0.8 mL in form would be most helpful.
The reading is 900 mL
